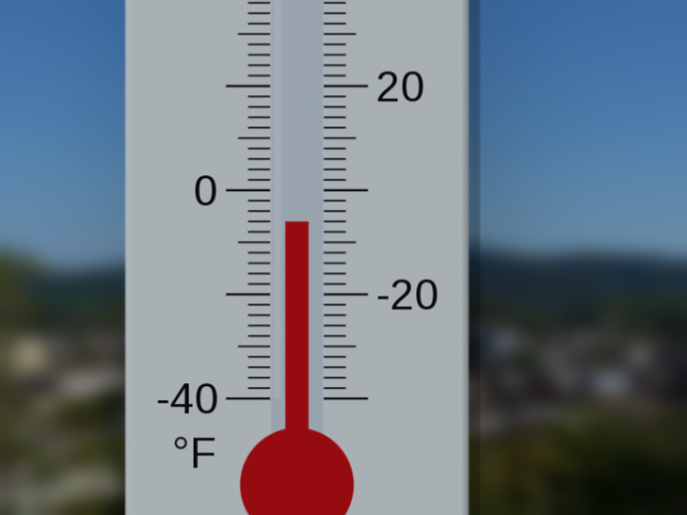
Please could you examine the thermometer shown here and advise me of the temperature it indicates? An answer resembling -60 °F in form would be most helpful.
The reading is -6 °F
